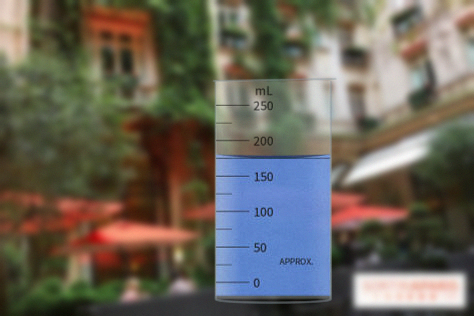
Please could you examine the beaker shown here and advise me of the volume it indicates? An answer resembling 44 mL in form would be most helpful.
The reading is 175 mL
